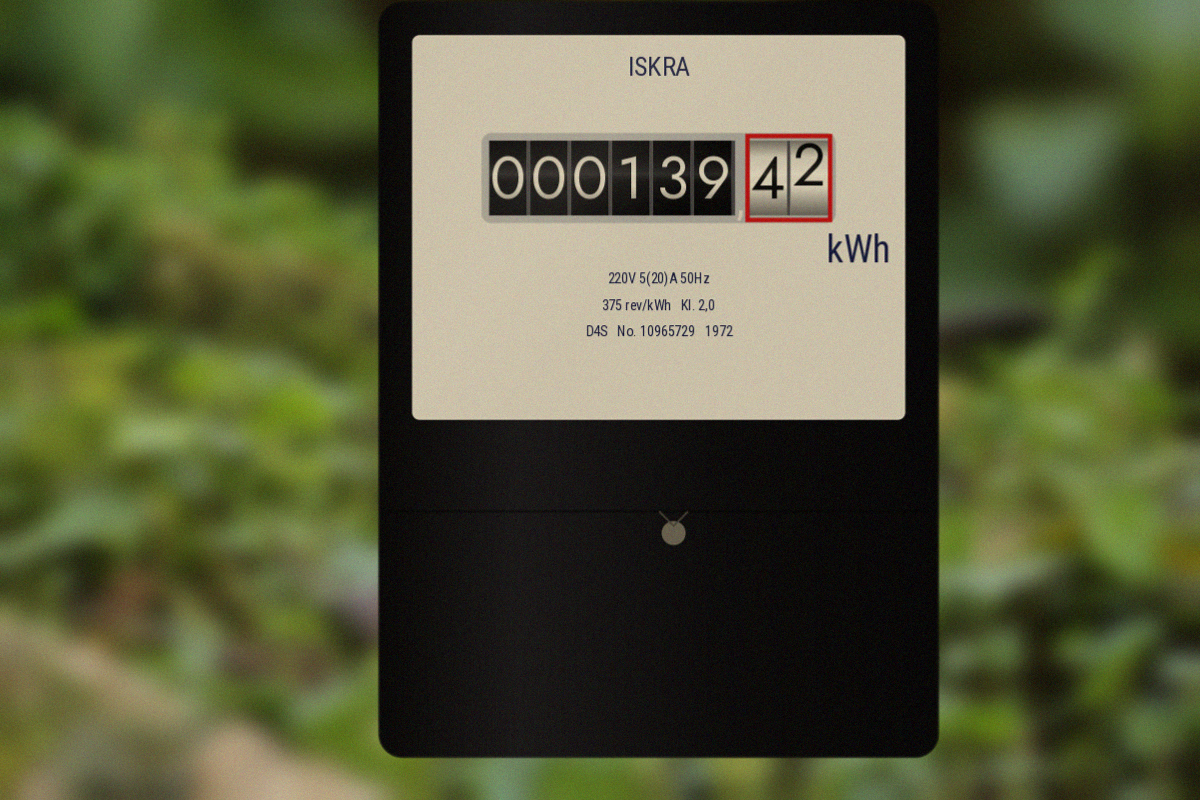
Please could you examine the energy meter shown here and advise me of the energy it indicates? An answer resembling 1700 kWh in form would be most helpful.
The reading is 139.42 kWh
